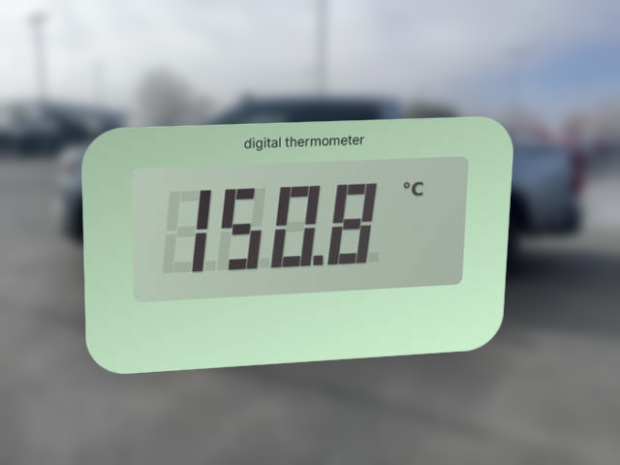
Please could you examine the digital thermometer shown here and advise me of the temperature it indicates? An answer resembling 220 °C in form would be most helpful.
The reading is 150.8 °C
